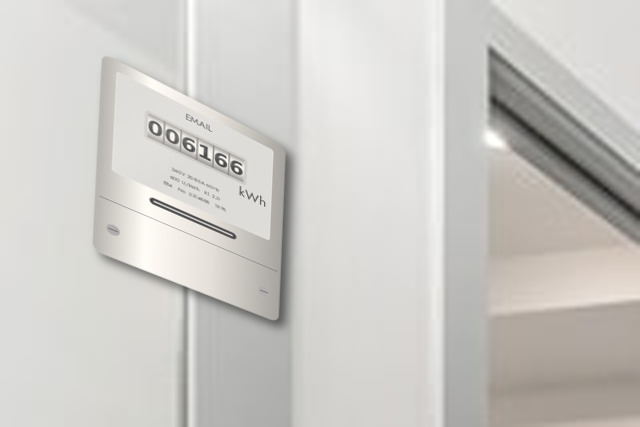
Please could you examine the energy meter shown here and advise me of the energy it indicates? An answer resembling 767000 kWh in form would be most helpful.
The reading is 6166 kWh
